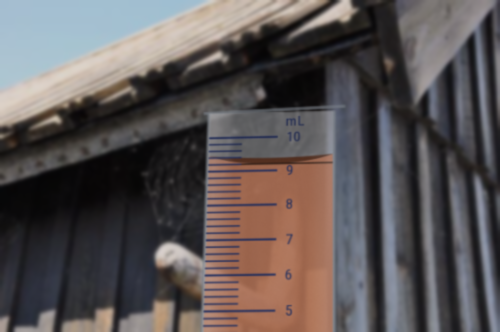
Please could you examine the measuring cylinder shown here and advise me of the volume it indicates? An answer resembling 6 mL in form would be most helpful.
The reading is 9.2 mL
